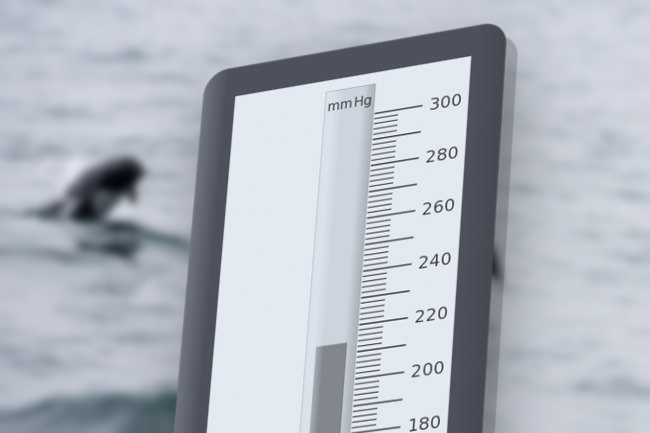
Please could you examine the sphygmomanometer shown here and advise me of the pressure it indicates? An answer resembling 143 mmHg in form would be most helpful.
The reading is 214 mmHg
